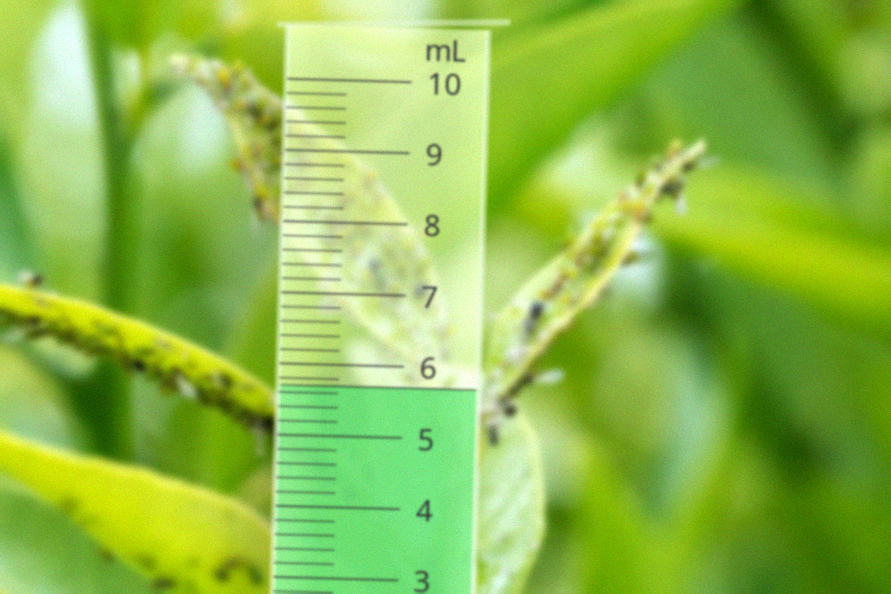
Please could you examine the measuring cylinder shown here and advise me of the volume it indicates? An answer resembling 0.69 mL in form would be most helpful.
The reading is 5.7 mL
